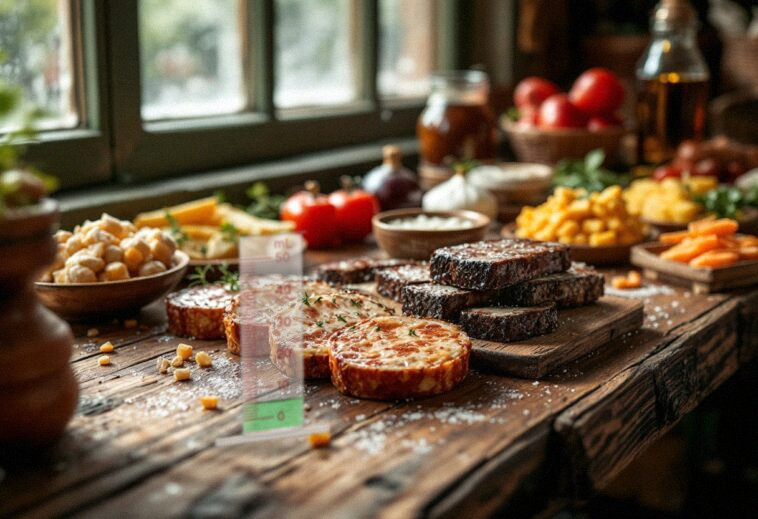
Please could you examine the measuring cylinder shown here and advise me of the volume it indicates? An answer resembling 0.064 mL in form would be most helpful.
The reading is 5 mL
